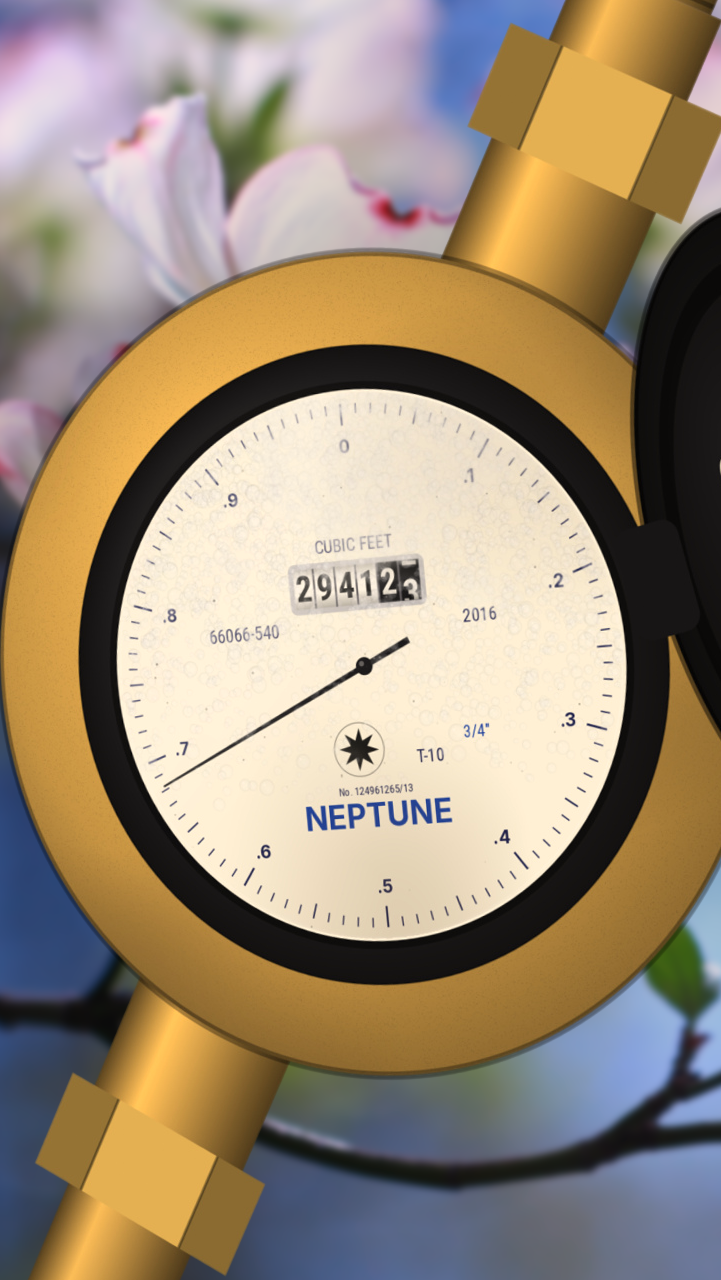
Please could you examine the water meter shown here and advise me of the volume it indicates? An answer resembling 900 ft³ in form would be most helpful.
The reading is 294122.68 ft³
